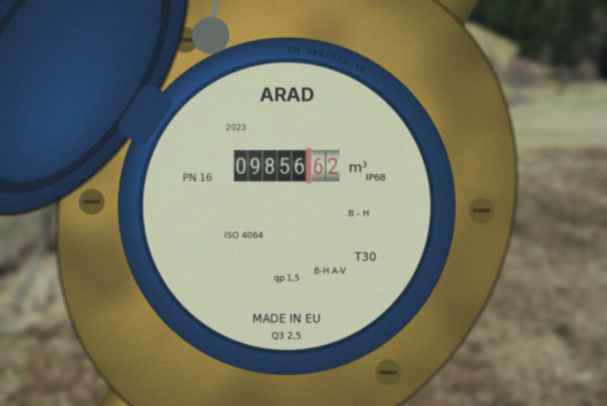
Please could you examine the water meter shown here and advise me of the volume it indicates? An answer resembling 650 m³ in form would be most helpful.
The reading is 9856.62 m³
